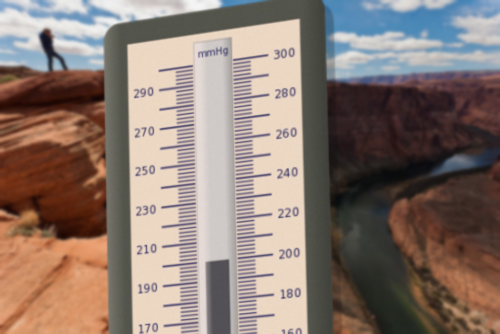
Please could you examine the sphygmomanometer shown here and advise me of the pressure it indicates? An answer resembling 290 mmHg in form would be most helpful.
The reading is 200 mmHg
